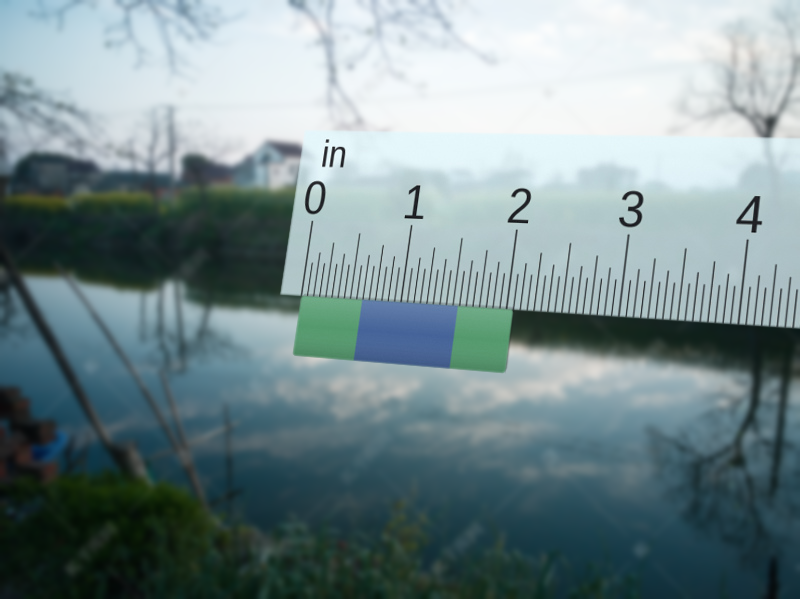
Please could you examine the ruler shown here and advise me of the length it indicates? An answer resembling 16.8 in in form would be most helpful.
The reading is 2.0625 in
